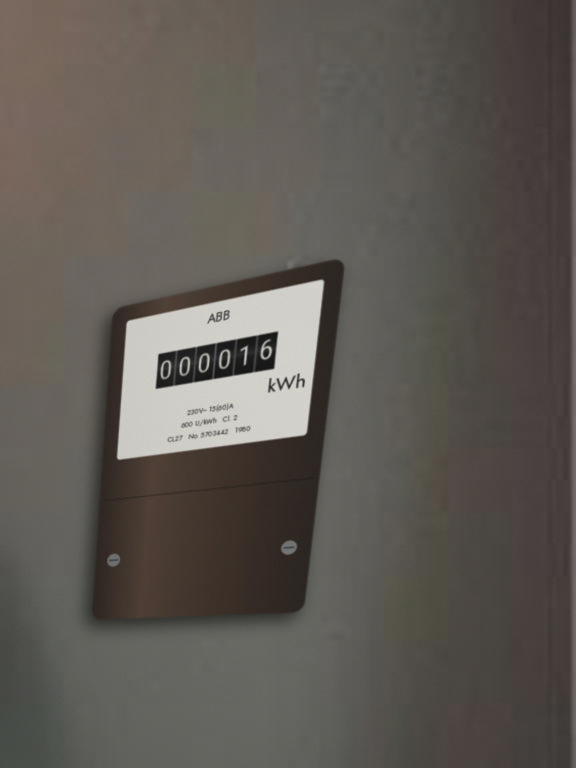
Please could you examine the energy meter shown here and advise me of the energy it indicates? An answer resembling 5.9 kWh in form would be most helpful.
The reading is 16 kWh
